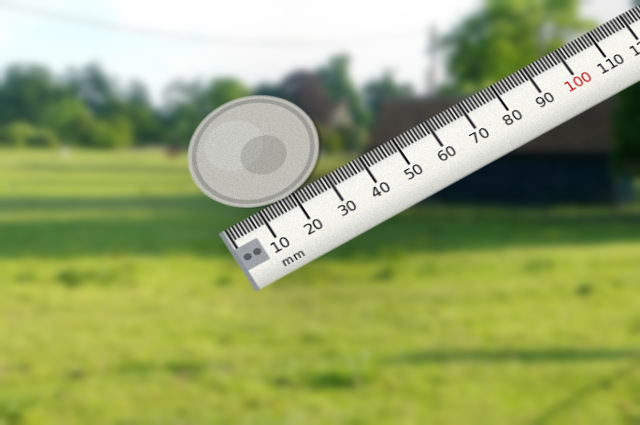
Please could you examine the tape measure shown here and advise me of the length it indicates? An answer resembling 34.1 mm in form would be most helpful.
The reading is 35 mm
